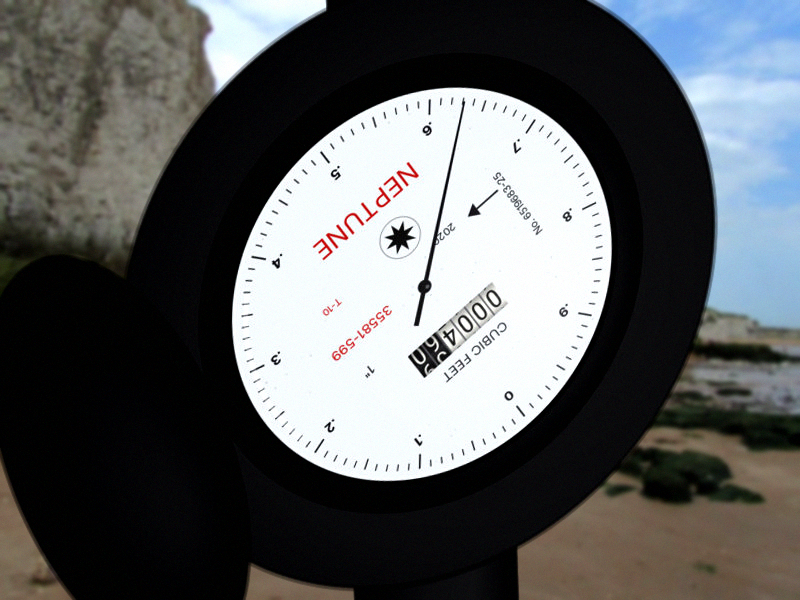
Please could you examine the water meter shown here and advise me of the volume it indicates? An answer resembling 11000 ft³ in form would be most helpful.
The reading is 459.63 ft³
